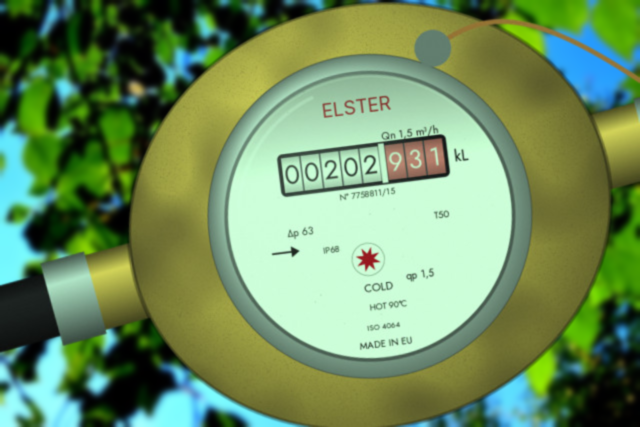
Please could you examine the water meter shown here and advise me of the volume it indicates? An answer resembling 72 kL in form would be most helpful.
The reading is 202.931 kL
